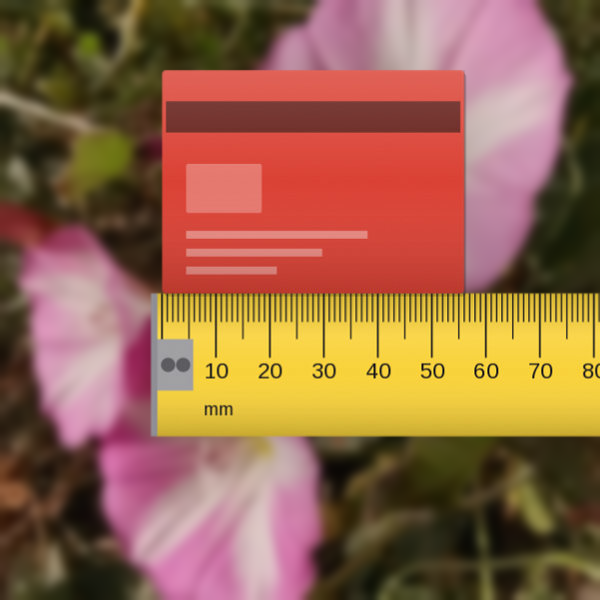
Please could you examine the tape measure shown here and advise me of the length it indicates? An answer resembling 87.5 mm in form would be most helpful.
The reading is 56 mm
